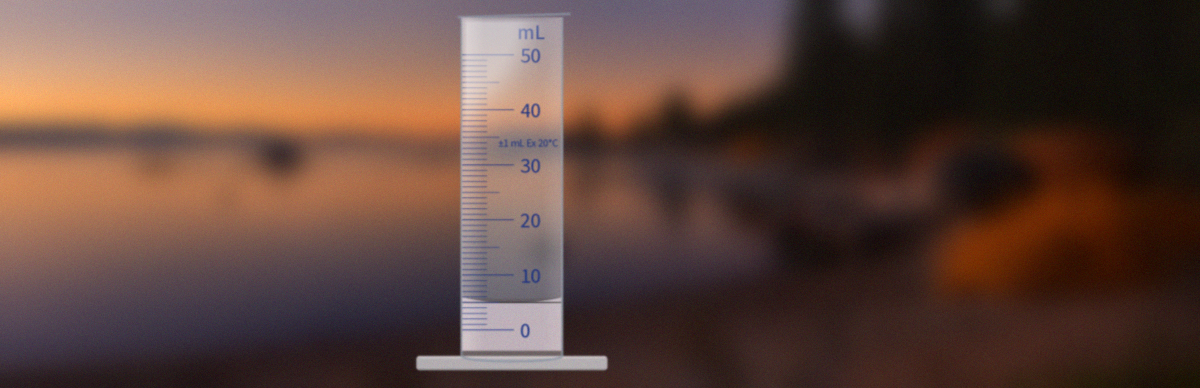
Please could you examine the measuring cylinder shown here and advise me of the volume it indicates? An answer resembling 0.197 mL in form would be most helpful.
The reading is 5 mL
